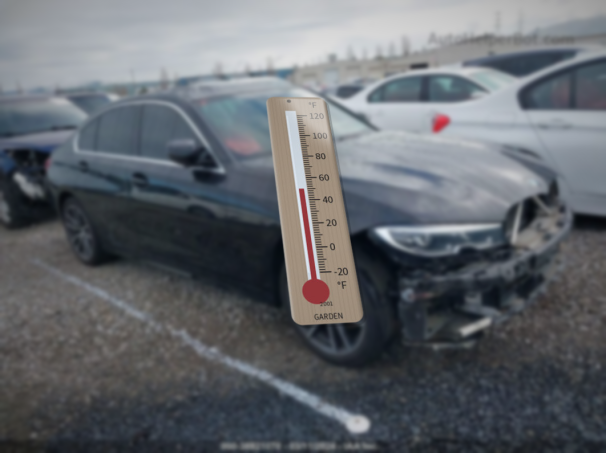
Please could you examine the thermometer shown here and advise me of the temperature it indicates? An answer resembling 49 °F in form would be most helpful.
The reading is 50 °F
